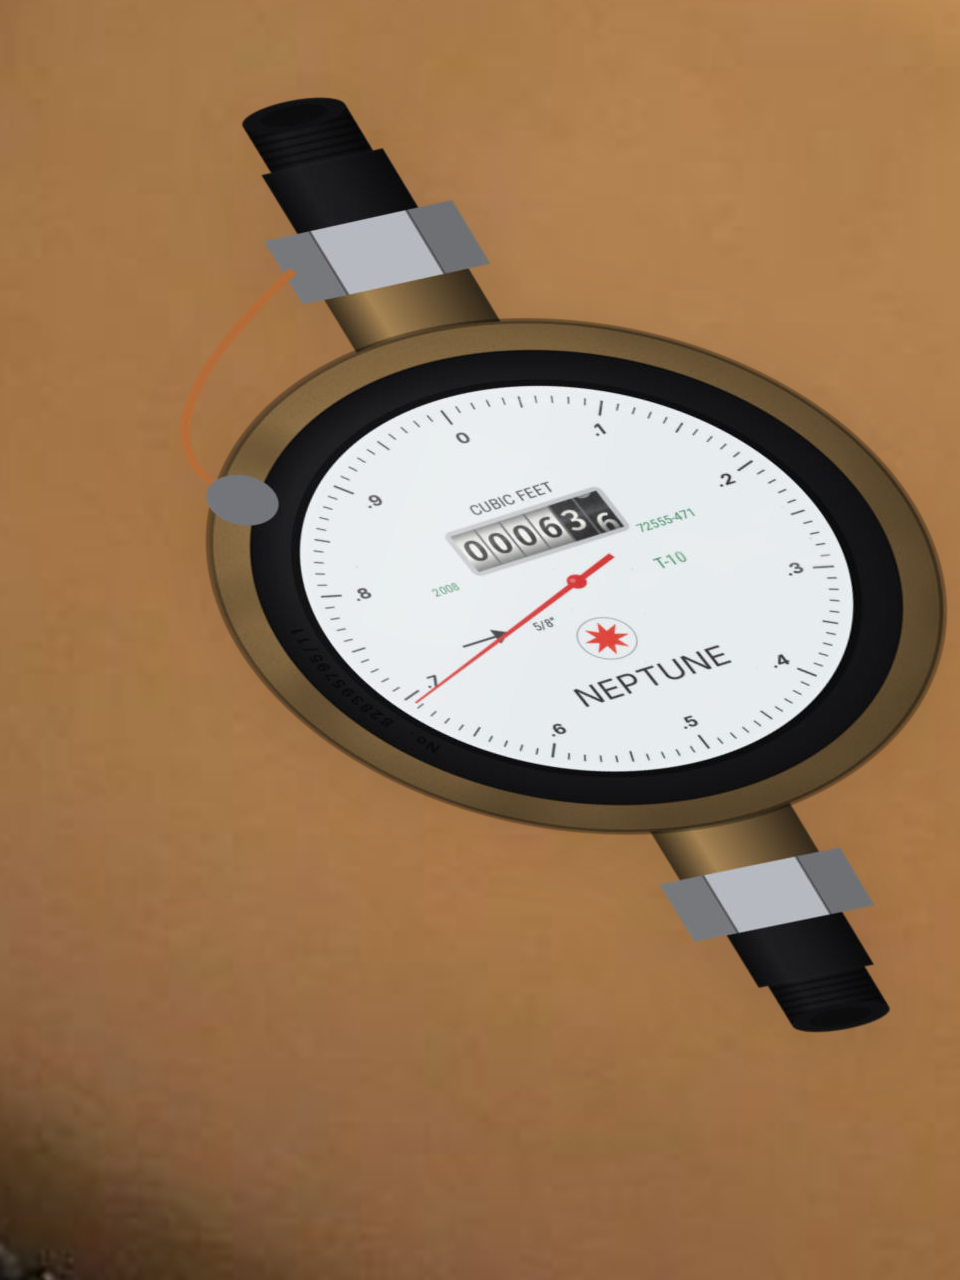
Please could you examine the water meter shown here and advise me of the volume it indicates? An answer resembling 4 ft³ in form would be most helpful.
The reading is 635.69 ft³
